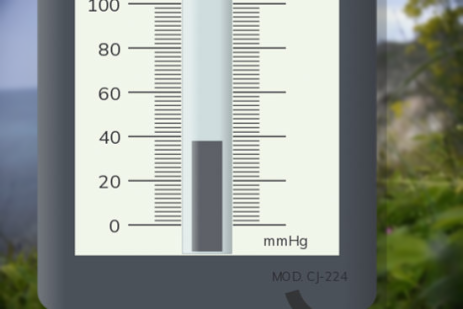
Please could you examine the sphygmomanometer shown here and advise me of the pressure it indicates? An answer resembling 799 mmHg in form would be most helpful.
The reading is 38 mmHg
